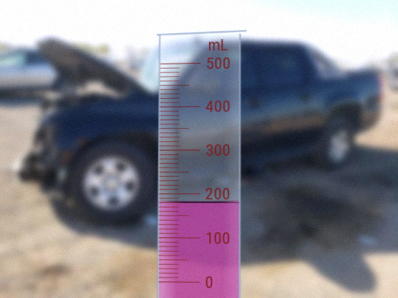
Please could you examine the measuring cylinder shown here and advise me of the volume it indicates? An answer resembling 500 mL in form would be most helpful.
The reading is 180 mL
